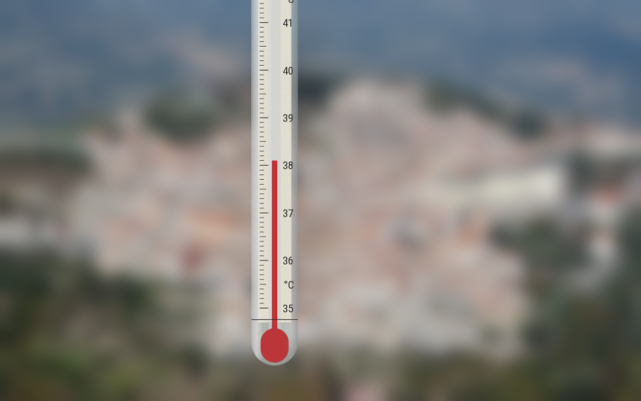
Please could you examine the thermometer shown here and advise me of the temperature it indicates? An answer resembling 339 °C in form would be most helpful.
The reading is 38.1 °C
